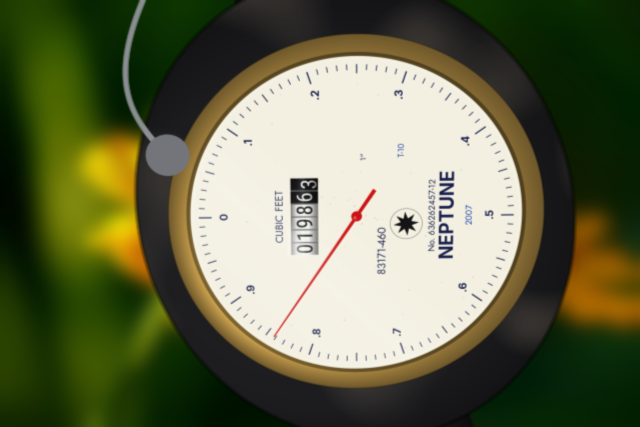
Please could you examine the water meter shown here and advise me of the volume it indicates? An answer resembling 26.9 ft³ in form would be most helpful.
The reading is 19862.84 ft³
